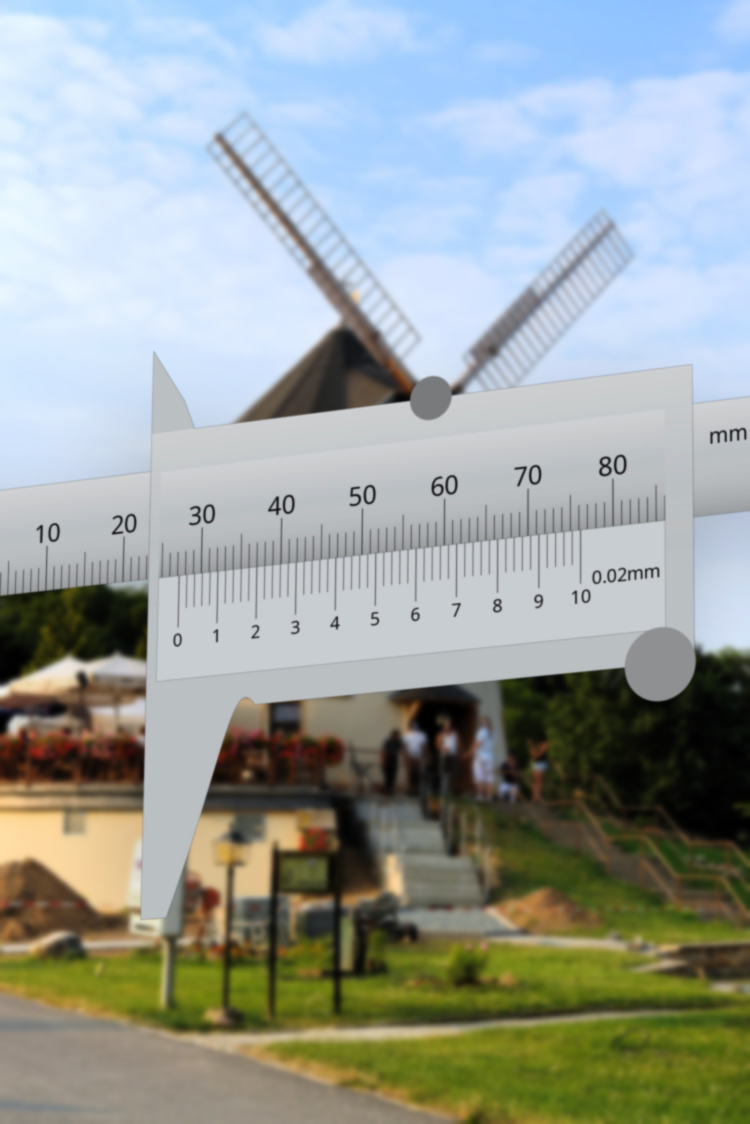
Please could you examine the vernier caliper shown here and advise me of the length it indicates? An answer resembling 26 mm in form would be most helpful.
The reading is 27.2 mm
